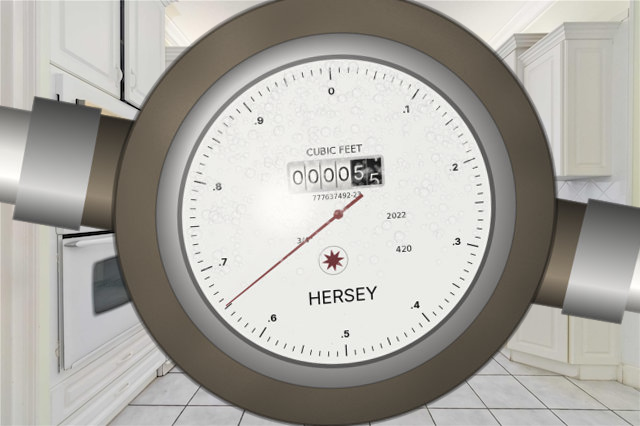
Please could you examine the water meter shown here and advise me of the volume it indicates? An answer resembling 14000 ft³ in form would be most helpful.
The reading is 54.65 ft³
